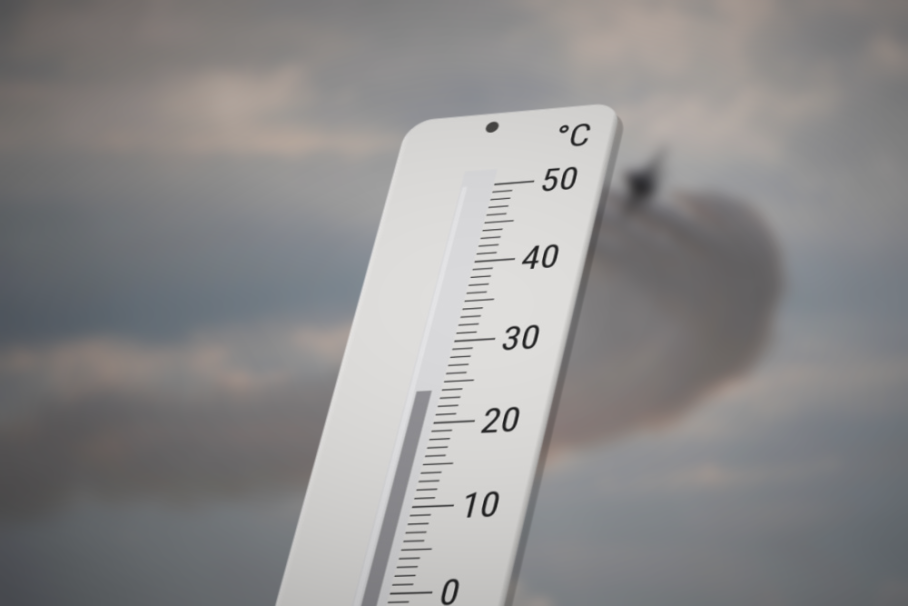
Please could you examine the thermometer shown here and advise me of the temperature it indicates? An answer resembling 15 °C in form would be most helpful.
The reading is 24 °C
